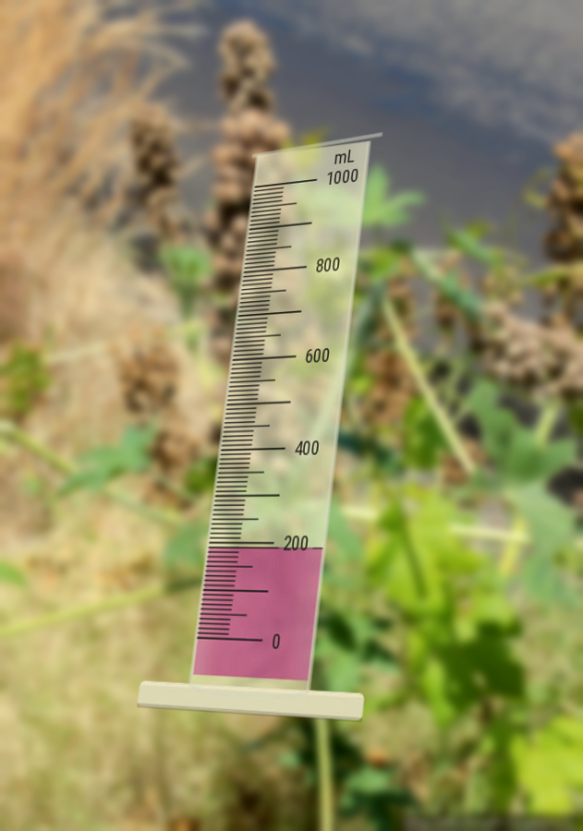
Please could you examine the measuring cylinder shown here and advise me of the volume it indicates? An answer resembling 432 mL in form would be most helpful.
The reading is 190 mL
